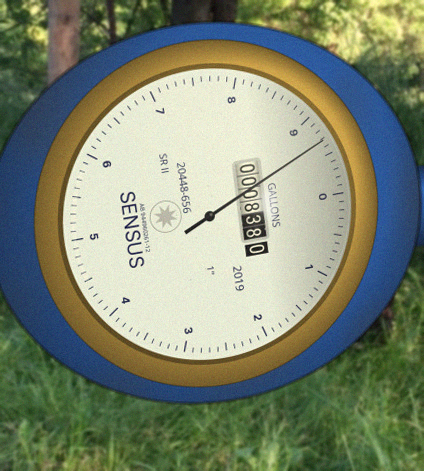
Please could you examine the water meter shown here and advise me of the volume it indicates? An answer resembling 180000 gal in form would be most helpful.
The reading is 8379.3 gal
